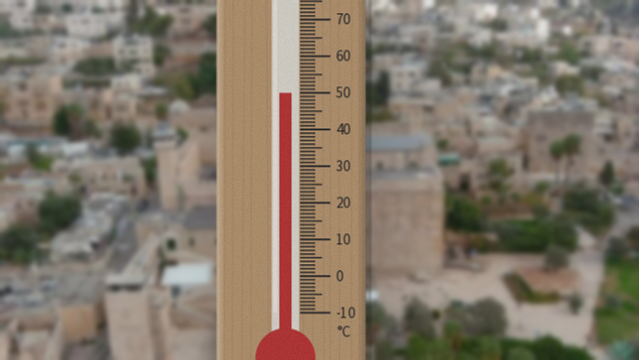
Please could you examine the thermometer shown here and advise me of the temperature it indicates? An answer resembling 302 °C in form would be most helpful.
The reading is 50 °C
